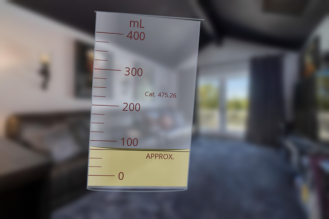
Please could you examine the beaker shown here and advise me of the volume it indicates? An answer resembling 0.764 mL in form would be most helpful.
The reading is 75 mL
